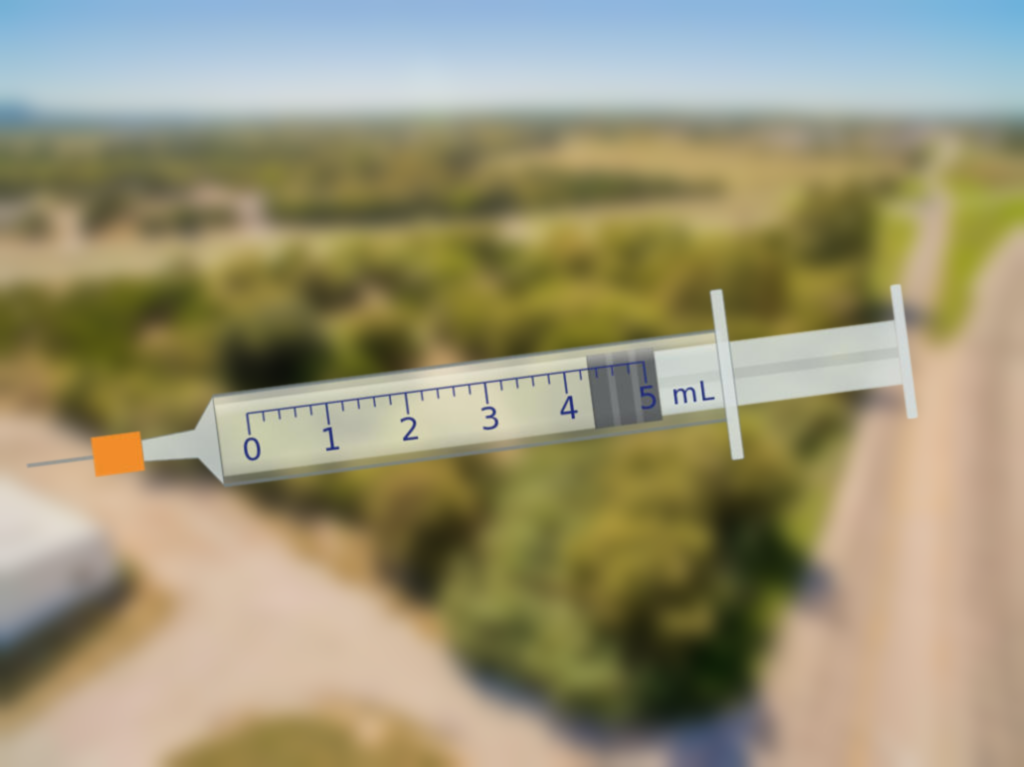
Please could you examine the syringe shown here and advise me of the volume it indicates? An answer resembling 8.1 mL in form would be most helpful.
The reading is 4.3 mL
